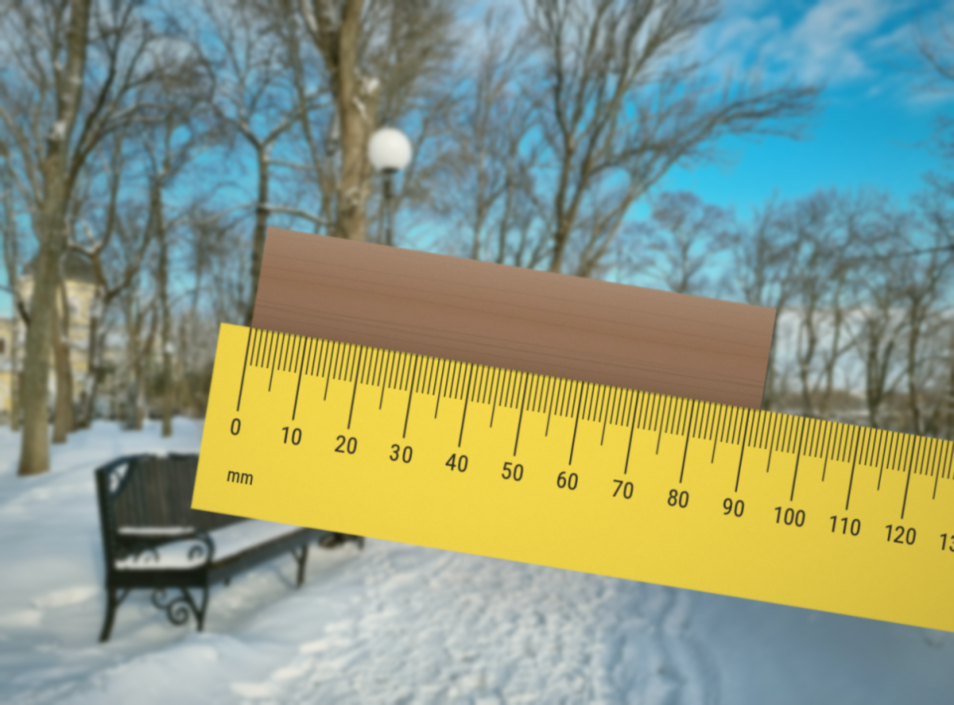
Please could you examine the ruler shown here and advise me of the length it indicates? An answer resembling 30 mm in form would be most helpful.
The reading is 92 mm
